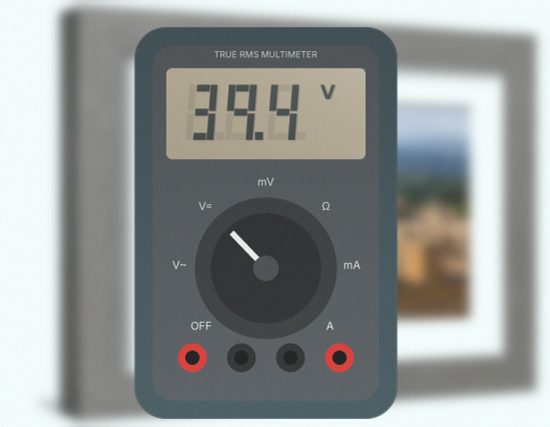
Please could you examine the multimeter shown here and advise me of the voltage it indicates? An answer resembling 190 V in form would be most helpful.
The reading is 39.4 V
